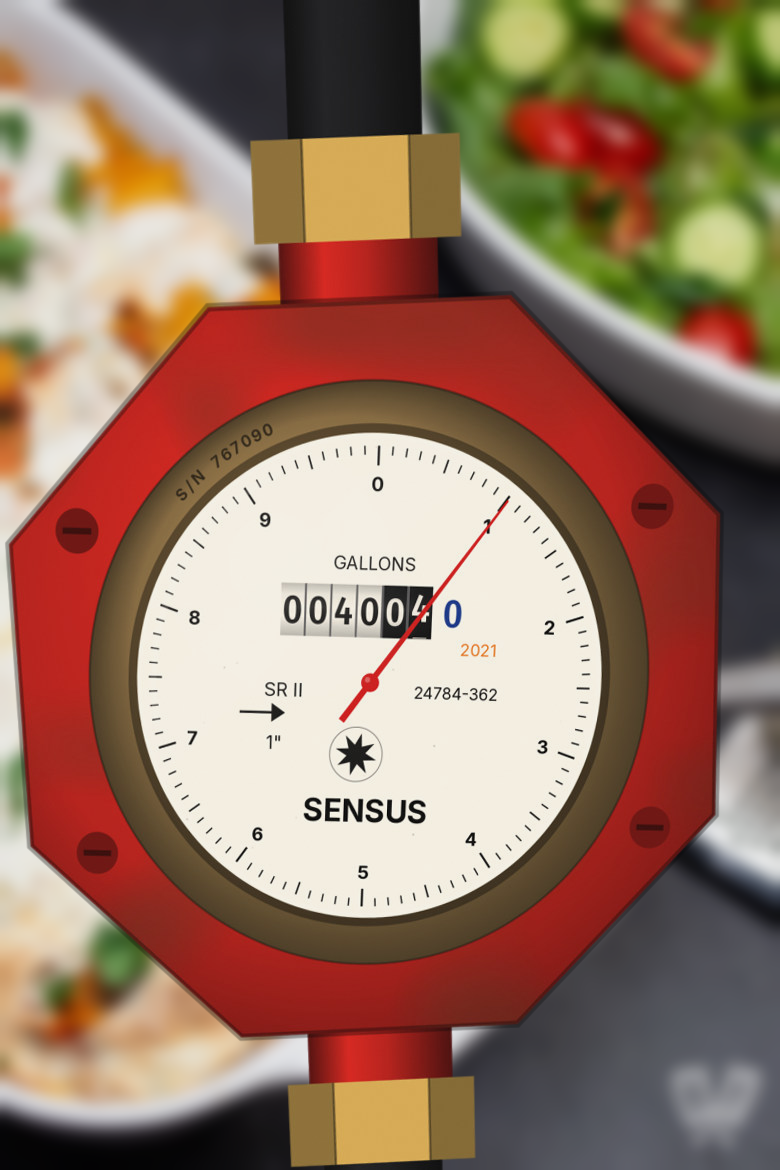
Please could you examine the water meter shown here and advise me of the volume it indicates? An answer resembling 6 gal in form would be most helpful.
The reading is 40041.0 gal
